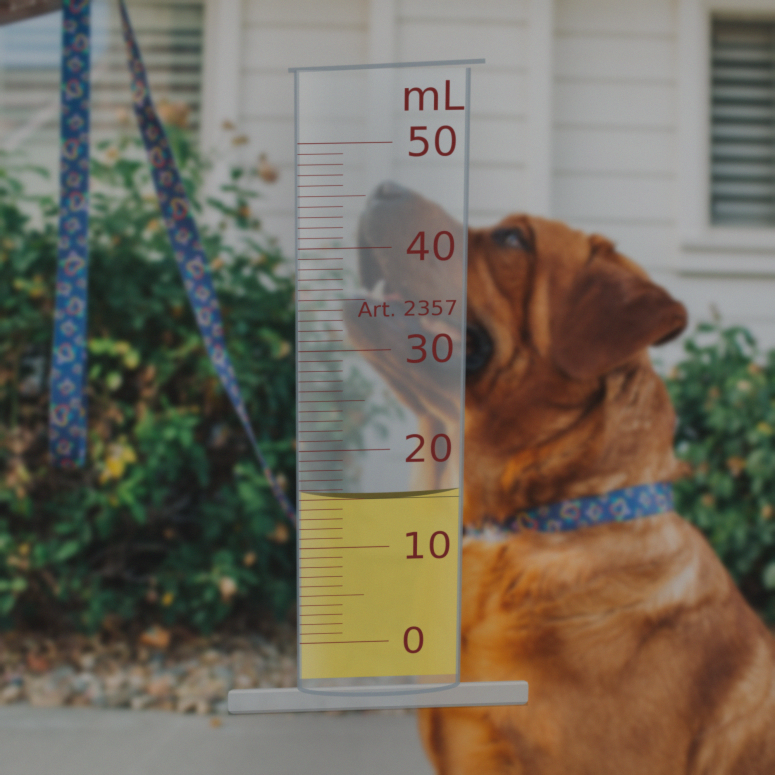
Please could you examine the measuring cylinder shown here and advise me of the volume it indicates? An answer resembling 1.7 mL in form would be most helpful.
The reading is 15 mL
